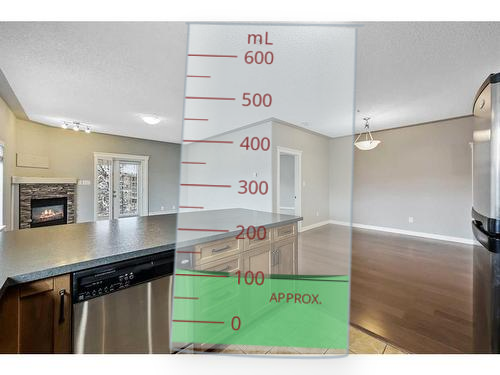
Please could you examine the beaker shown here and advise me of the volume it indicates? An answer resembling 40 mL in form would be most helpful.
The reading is 100 mL
